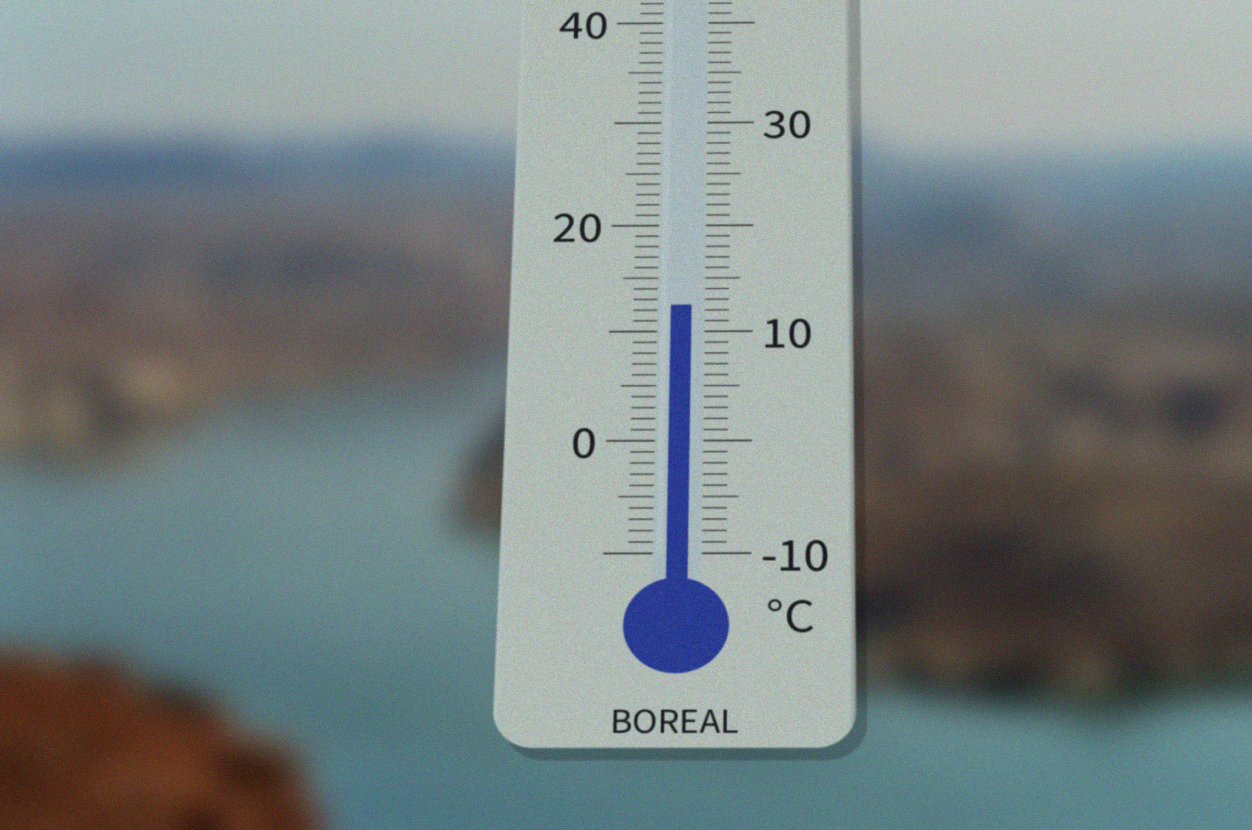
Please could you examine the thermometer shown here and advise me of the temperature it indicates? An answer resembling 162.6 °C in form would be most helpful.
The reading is 12.5 °C
